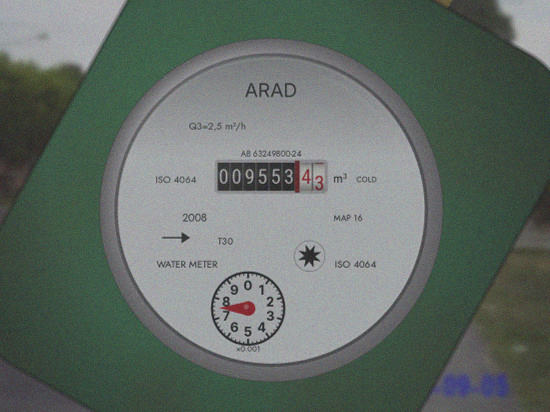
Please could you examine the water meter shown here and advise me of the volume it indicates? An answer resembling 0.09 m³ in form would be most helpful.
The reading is 9553.427 m³
